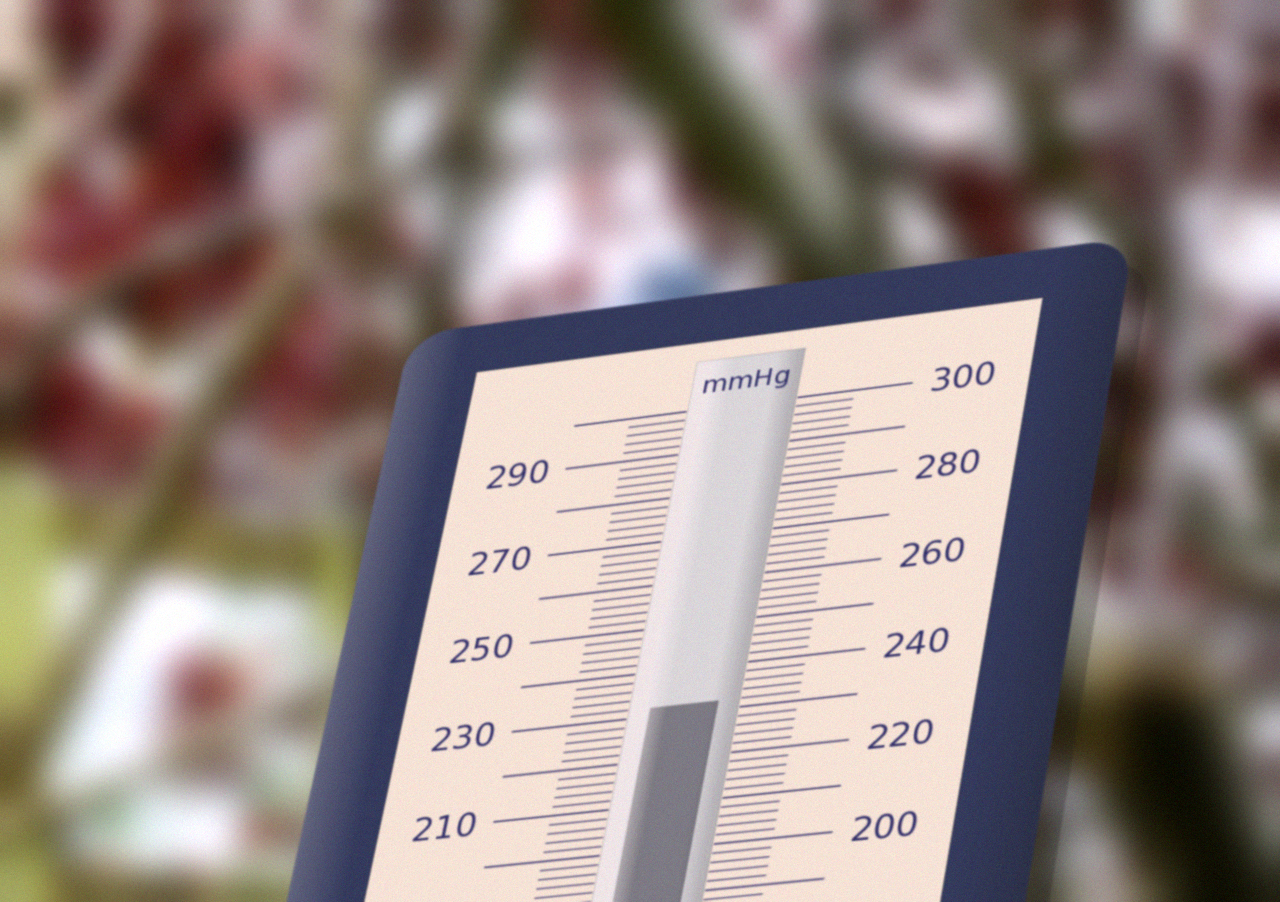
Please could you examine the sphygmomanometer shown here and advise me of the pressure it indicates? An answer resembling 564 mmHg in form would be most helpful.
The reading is 232 mmHg
